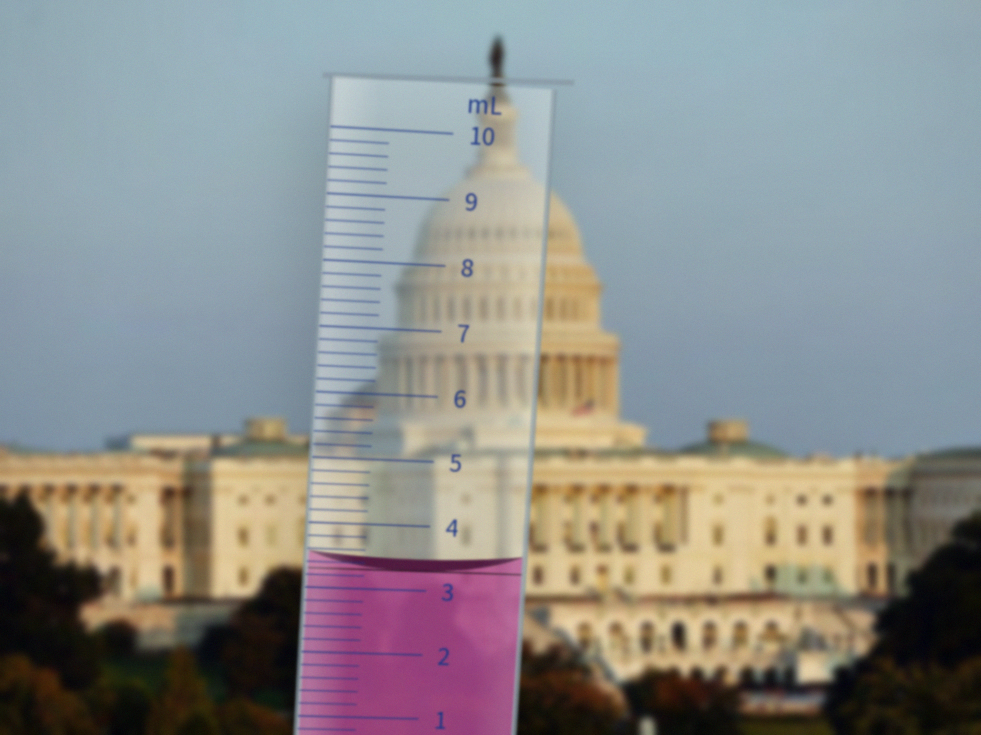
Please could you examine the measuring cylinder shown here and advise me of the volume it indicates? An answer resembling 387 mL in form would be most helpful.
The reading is 3.3 mL
